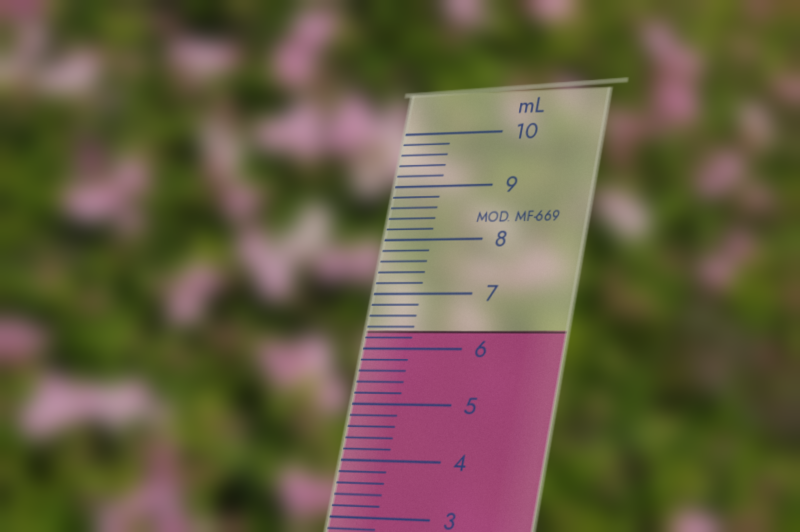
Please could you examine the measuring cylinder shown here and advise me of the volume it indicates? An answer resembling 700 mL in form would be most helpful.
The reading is 6.3 mL
